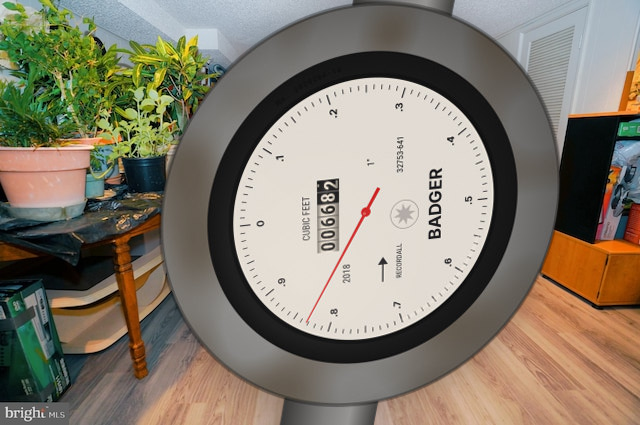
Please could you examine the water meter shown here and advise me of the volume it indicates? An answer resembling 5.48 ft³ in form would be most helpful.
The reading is 6681.83 ft³
